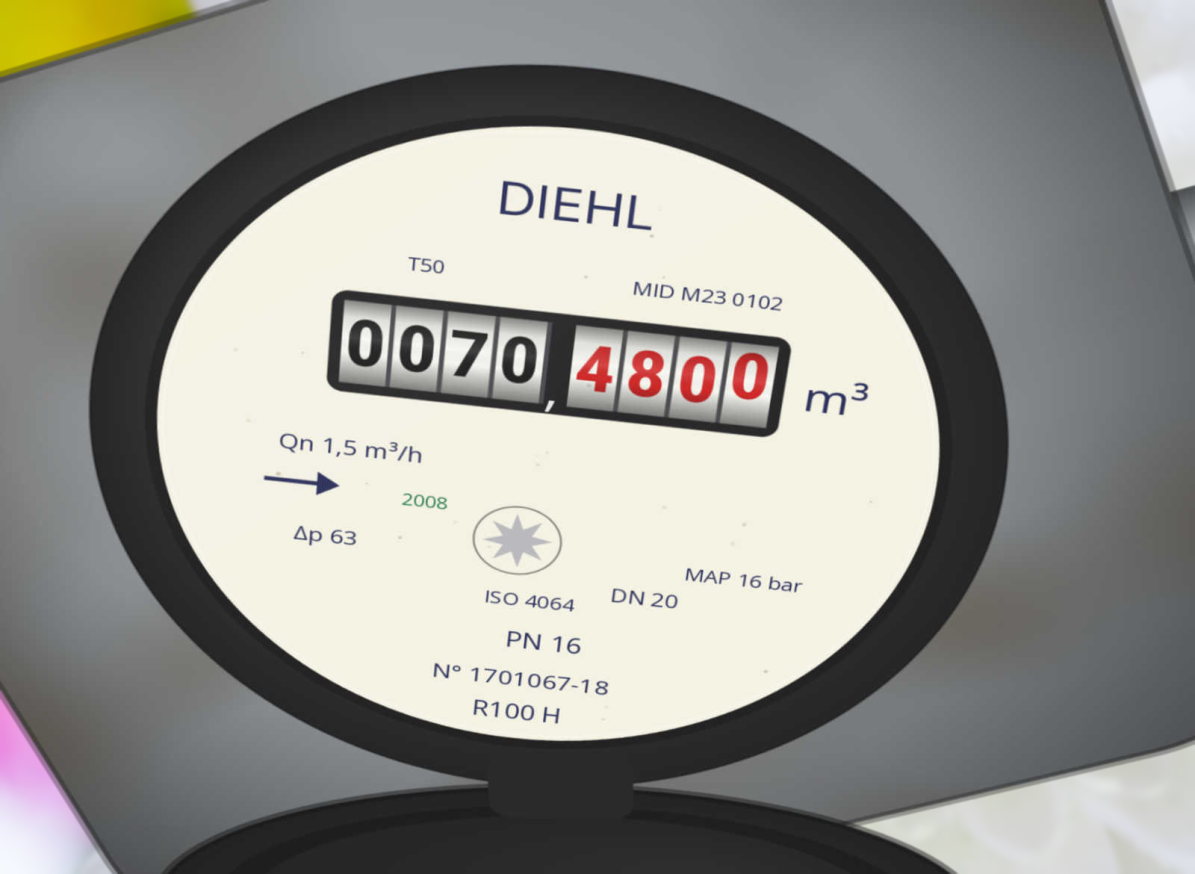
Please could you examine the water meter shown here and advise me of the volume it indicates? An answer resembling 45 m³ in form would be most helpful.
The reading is 70.4800 m³
